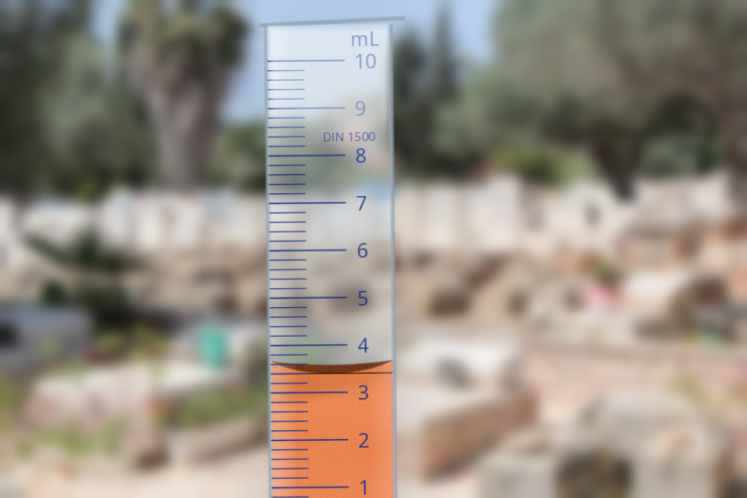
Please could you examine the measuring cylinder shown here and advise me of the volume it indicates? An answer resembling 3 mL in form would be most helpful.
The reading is 3.4 mL
